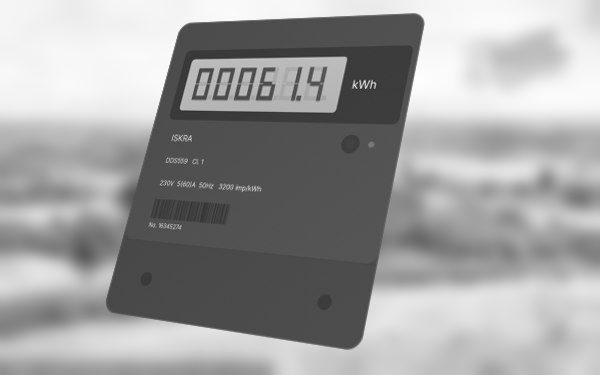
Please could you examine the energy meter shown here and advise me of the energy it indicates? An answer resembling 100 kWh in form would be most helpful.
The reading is 61.4 kWh
